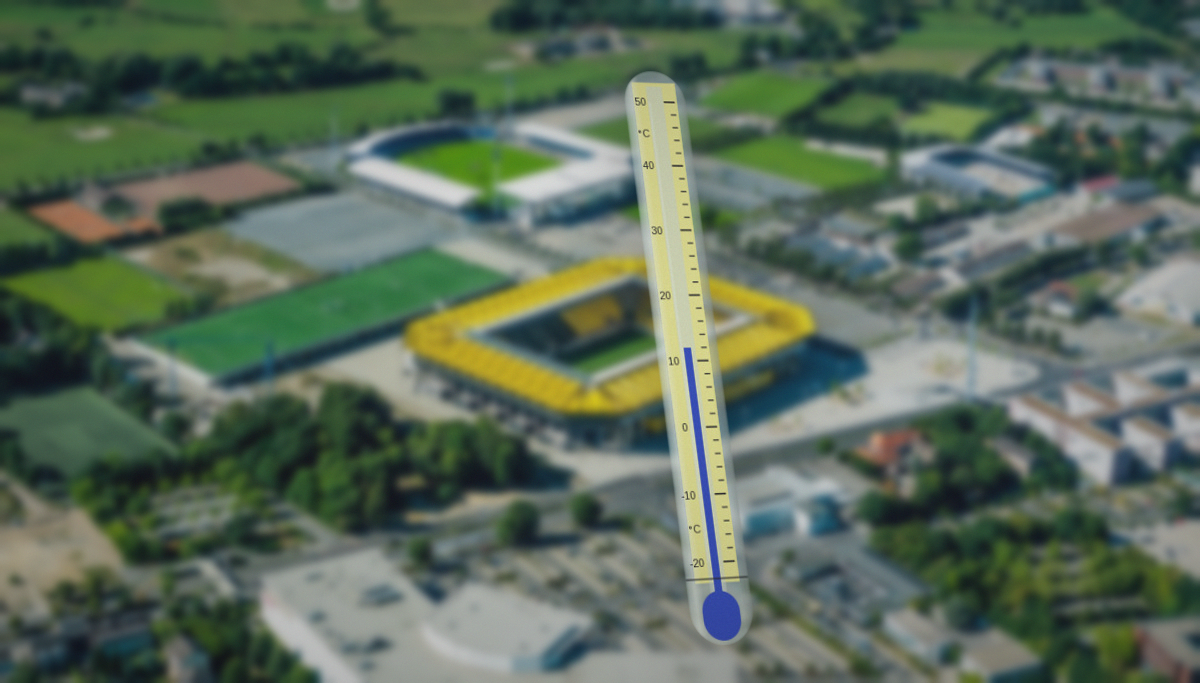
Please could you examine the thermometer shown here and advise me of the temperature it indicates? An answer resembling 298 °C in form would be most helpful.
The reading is 12 °C
